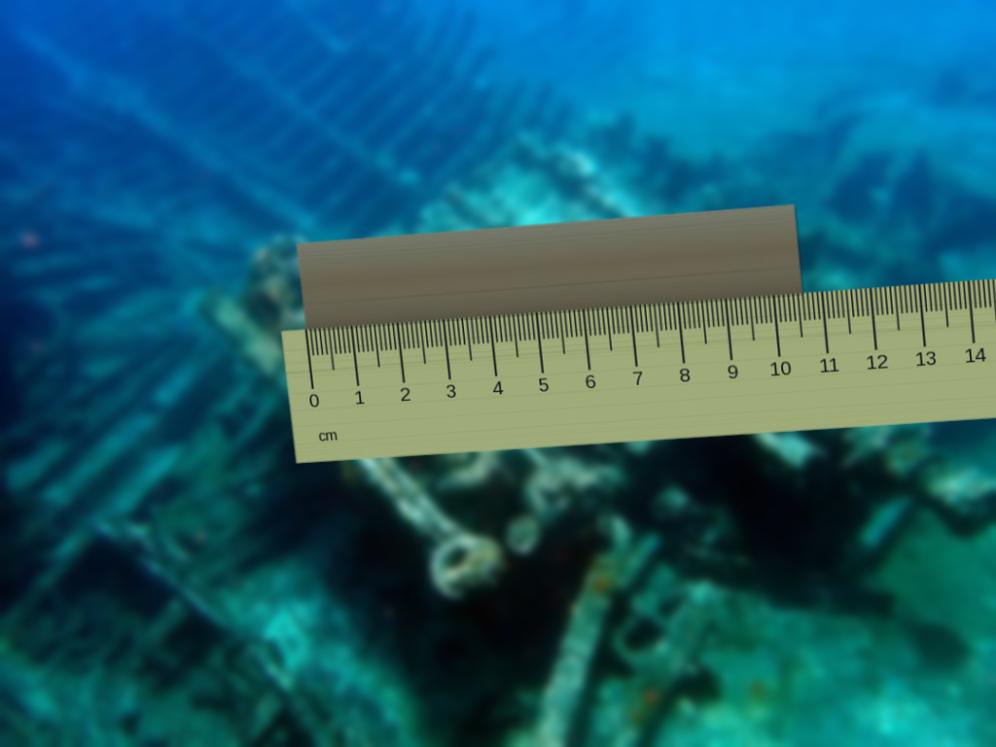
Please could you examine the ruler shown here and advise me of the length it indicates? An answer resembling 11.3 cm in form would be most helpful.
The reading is 10.6 cm
